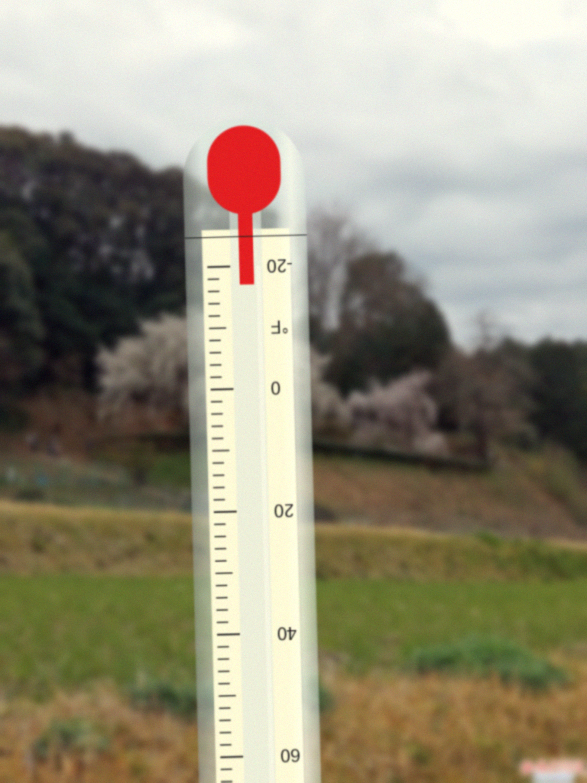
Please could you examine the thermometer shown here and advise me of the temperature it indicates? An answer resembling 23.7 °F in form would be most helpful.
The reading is -17 °F
